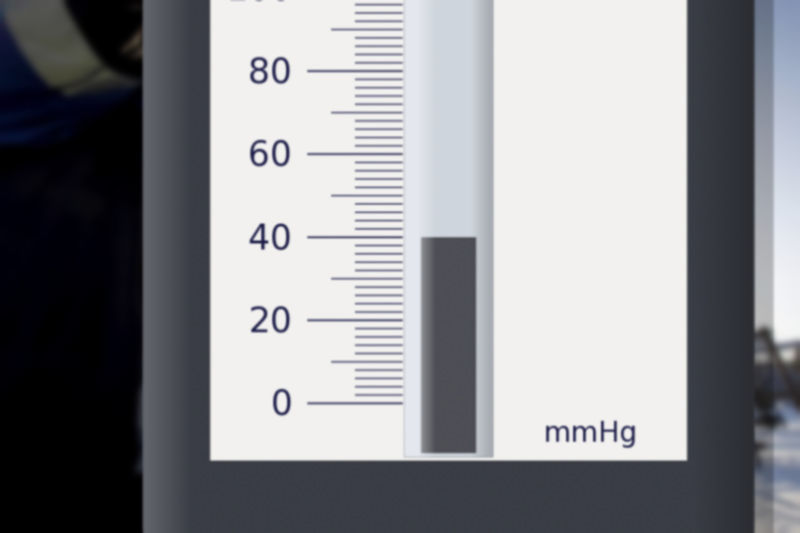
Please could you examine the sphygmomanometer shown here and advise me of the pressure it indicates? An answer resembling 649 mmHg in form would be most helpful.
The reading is 40 mmHg
